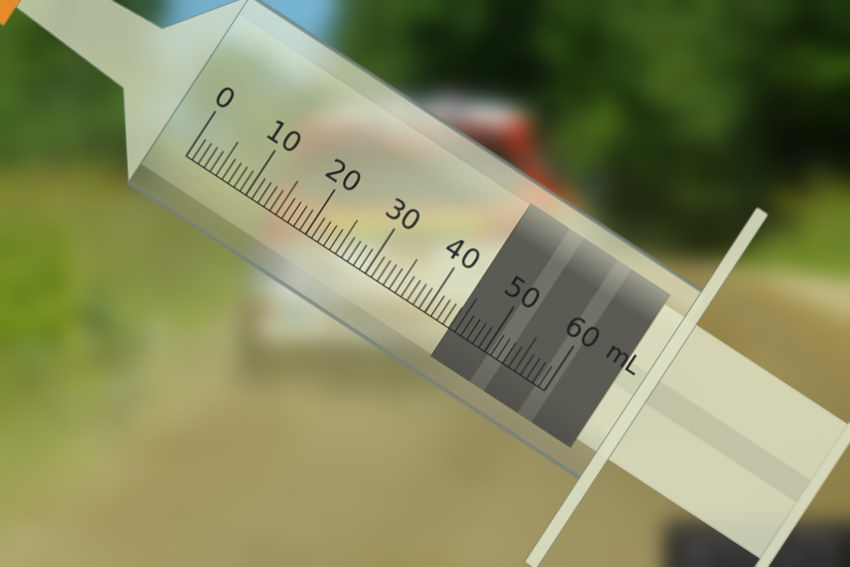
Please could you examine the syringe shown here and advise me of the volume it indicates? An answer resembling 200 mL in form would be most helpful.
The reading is 44 mL
